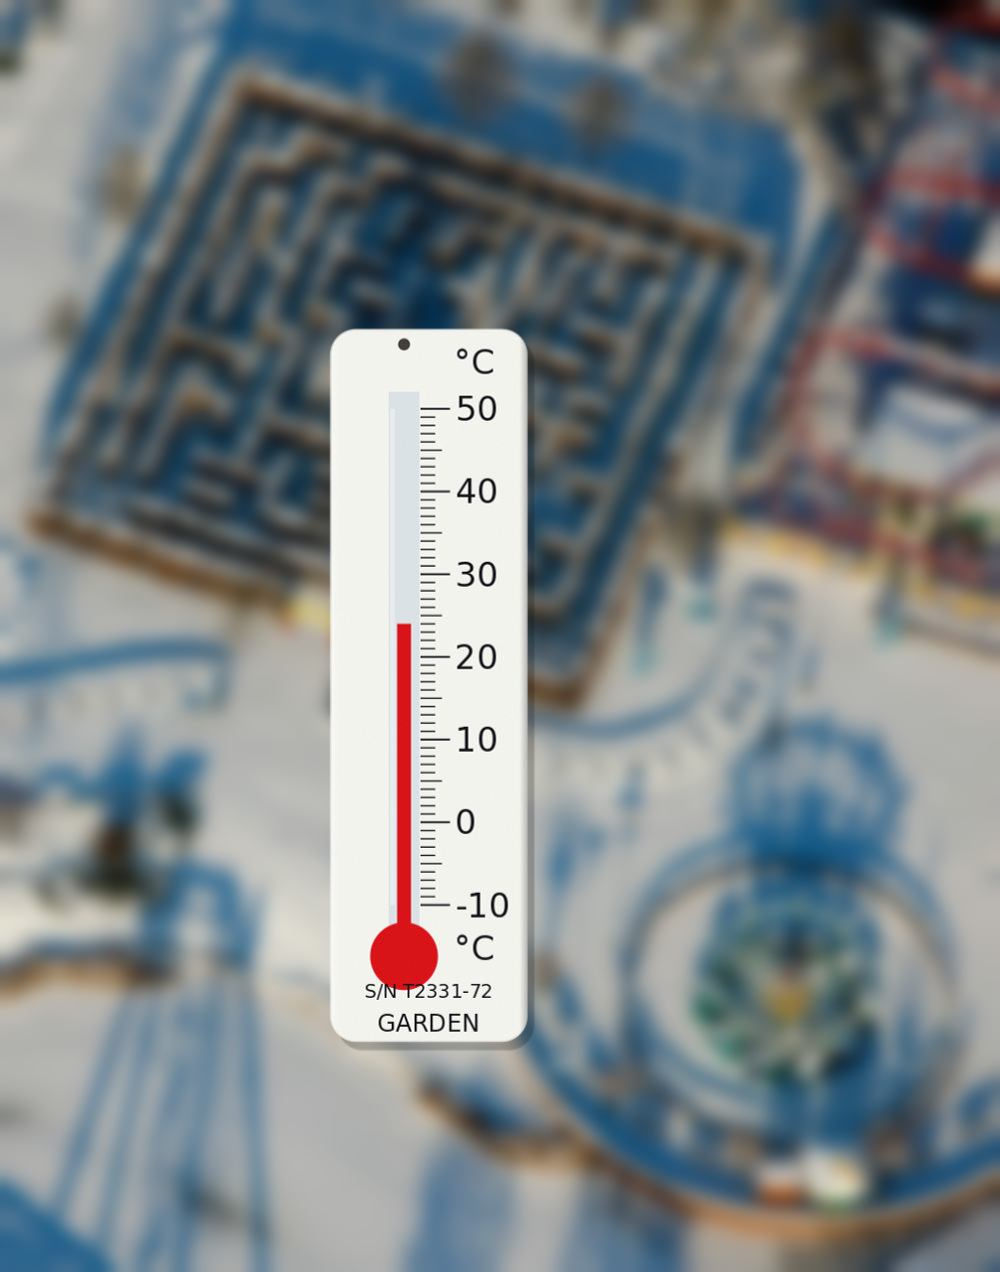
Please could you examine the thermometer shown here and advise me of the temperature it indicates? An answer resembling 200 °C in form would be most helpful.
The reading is 24 °C
